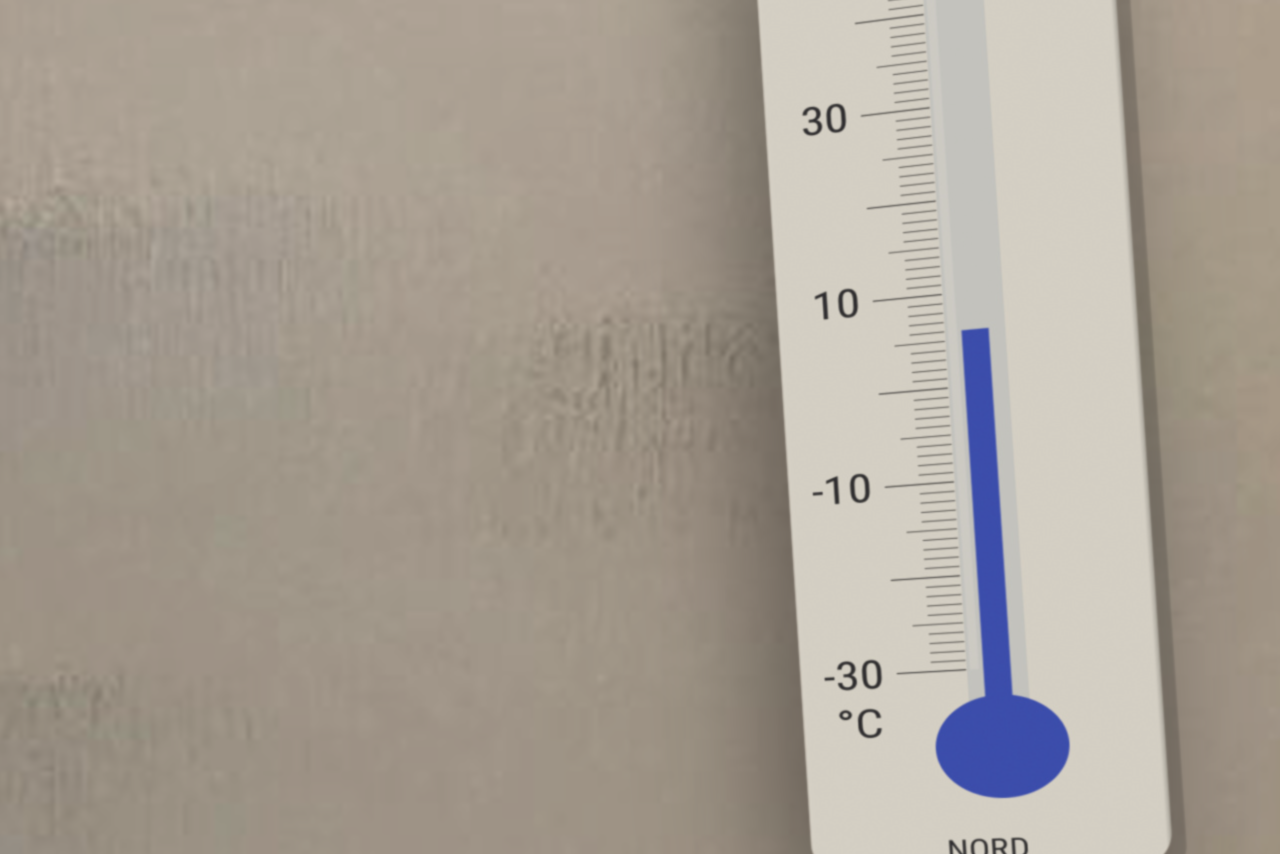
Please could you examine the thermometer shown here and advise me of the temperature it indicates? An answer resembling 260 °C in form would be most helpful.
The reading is 6 °C
